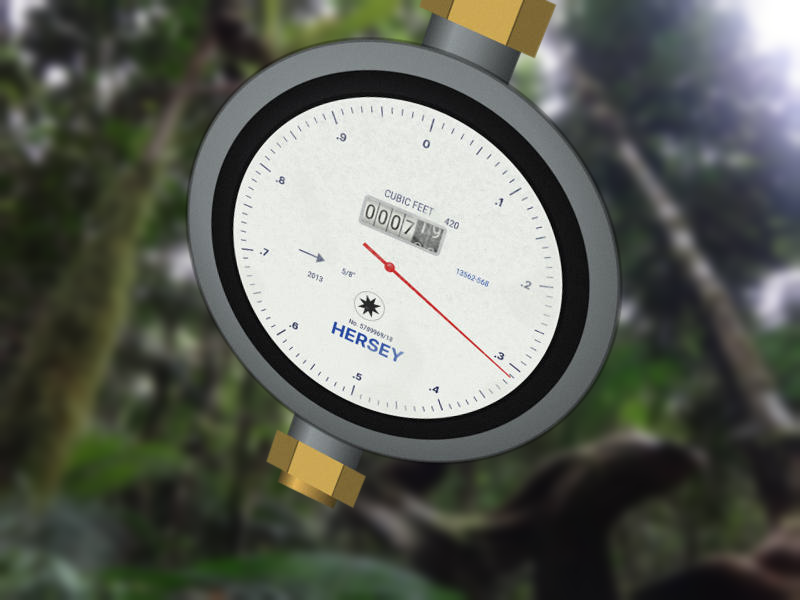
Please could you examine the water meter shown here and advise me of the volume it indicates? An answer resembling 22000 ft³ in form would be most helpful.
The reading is 719.31 ft³
